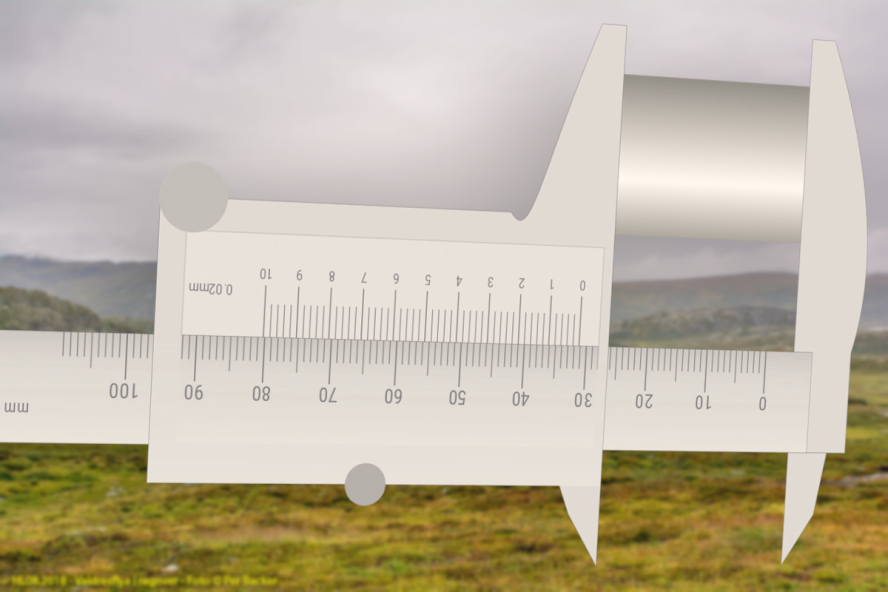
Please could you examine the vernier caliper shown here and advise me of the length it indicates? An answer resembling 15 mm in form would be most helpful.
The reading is 31.2 mm
